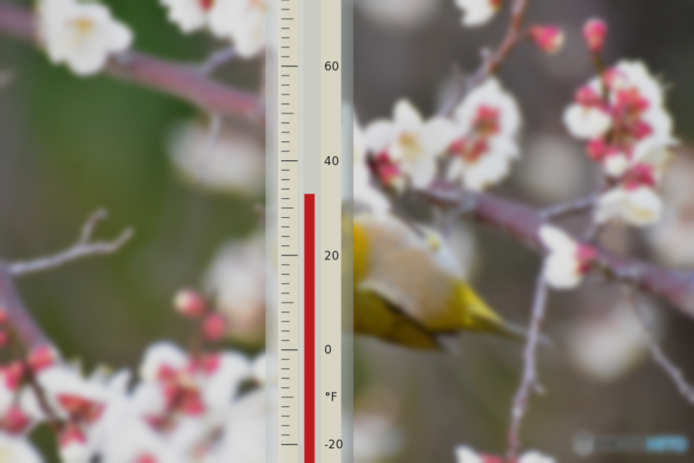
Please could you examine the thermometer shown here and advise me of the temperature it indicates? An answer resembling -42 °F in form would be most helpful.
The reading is 33 °F
